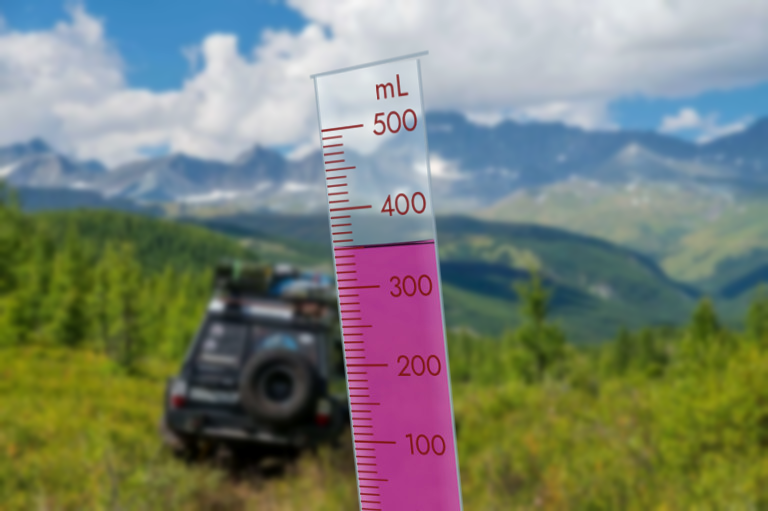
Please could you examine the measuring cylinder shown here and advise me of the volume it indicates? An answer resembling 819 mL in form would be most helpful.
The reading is 350 mL
